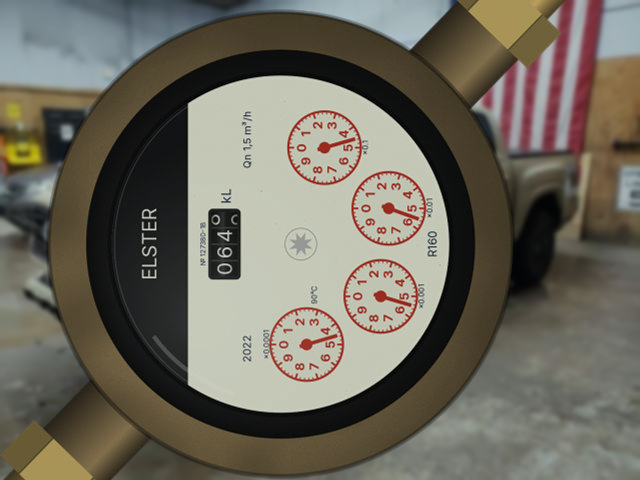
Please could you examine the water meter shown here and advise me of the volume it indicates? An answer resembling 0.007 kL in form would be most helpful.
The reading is 648.4554 kL
